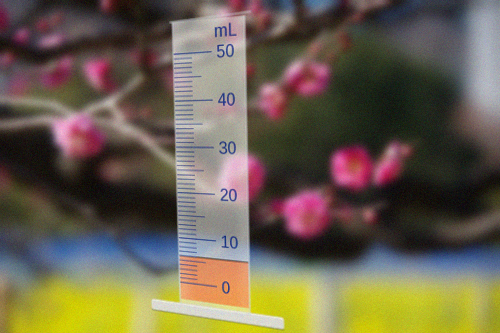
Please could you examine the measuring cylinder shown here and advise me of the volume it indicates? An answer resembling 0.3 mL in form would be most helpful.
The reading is 6 mL
